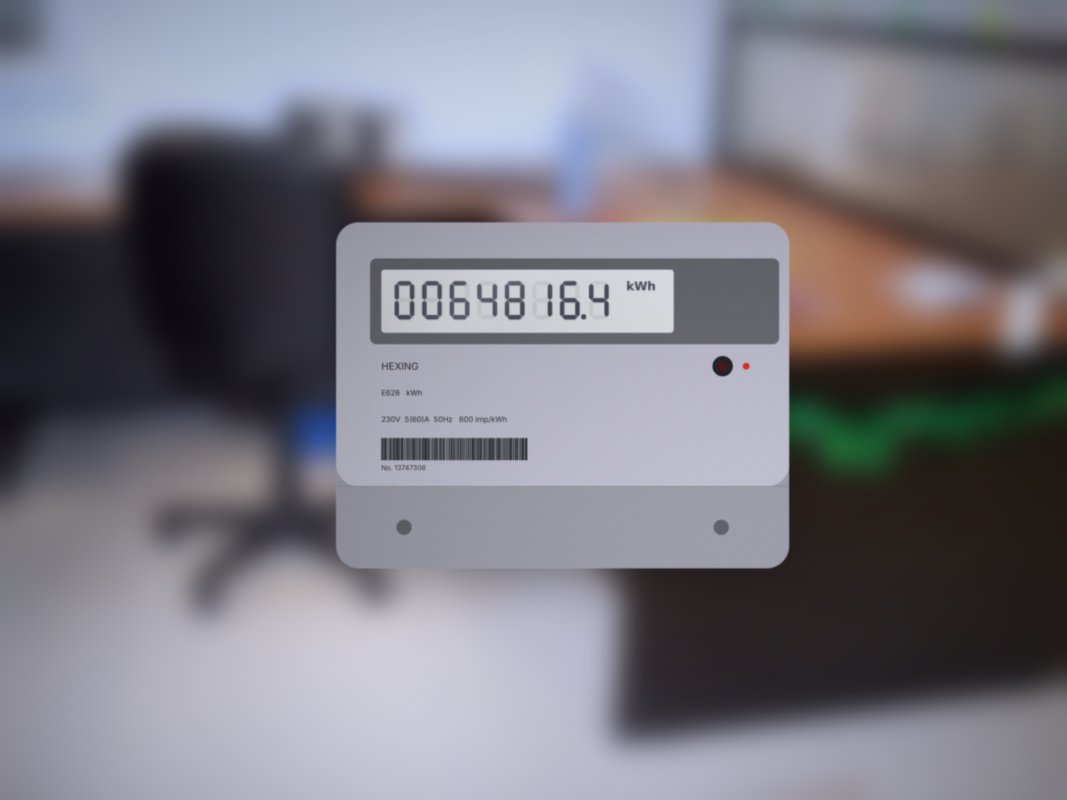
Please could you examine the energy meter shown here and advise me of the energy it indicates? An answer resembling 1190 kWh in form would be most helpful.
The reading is 64816.4 kWh
